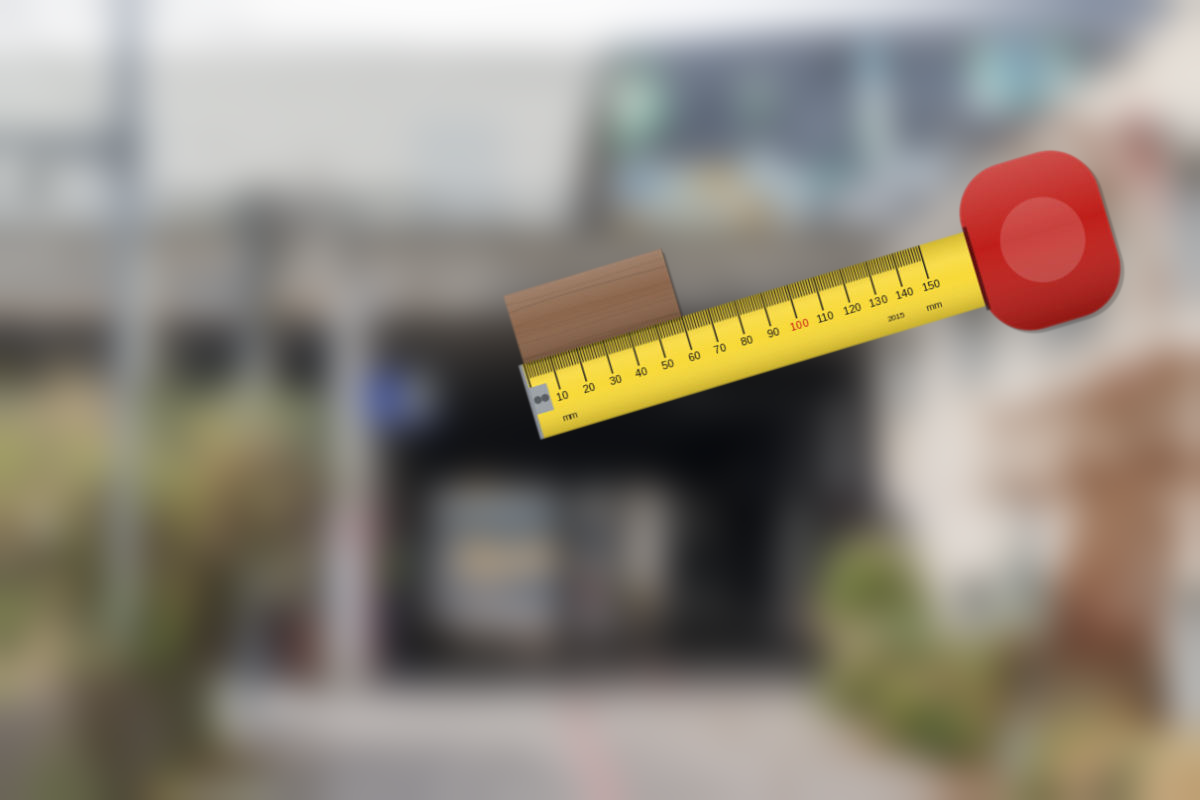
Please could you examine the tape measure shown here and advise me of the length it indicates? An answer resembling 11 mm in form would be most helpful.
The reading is 60 mm
